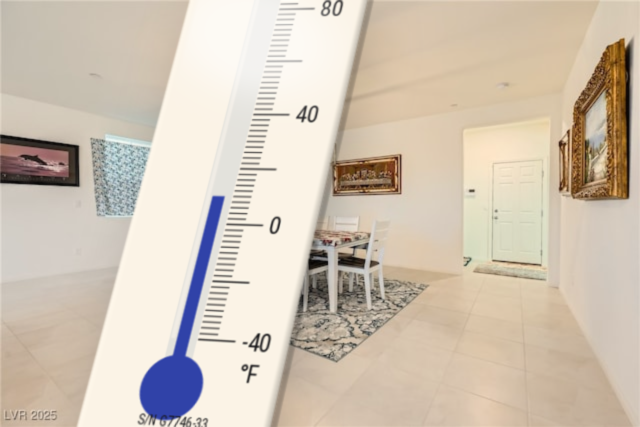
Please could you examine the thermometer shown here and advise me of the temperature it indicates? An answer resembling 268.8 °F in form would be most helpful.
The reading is 10 °F
